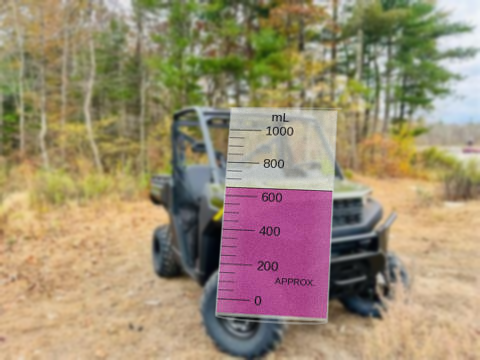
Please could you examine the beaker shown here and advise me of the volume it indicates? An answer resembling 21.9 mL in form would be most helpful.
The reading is 650 mL
